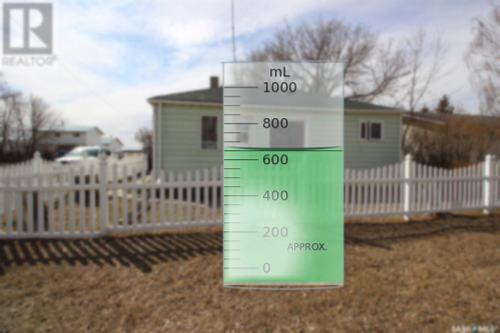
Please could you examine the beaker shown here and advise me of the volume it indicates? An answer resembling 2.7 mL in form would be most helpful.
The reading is 650 mL
